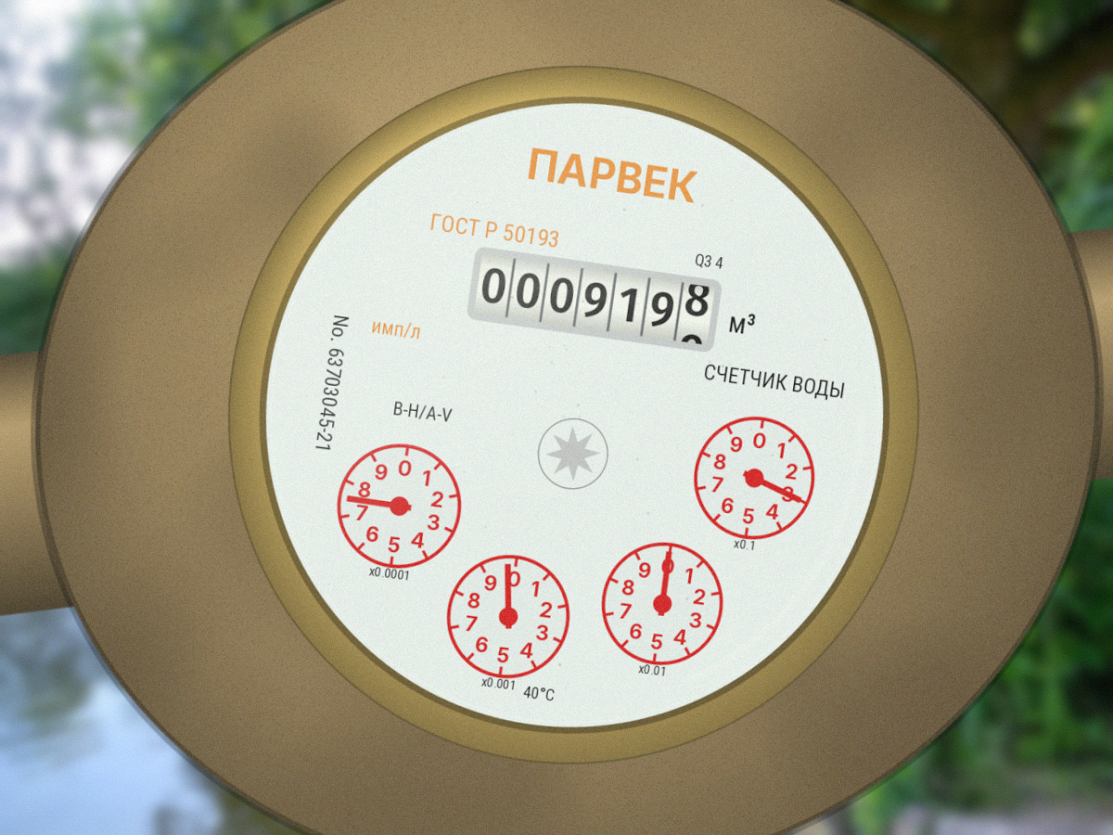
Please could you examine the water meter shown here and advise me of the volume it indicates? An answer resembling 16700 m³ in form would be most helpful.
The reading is 9198.2997 m³
